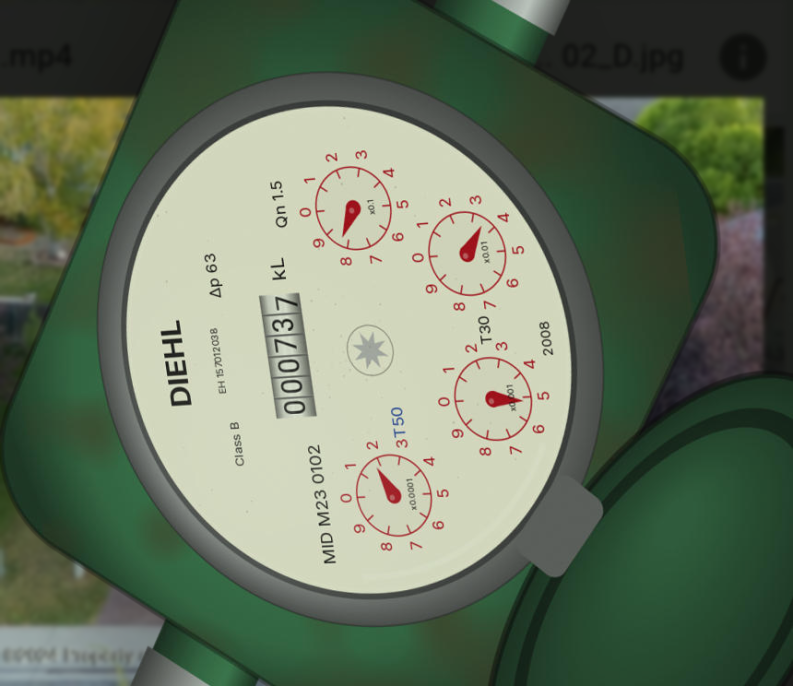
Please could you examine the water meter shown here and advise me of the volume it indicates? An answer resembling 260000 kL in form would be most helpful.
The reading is 736.8351 kL
